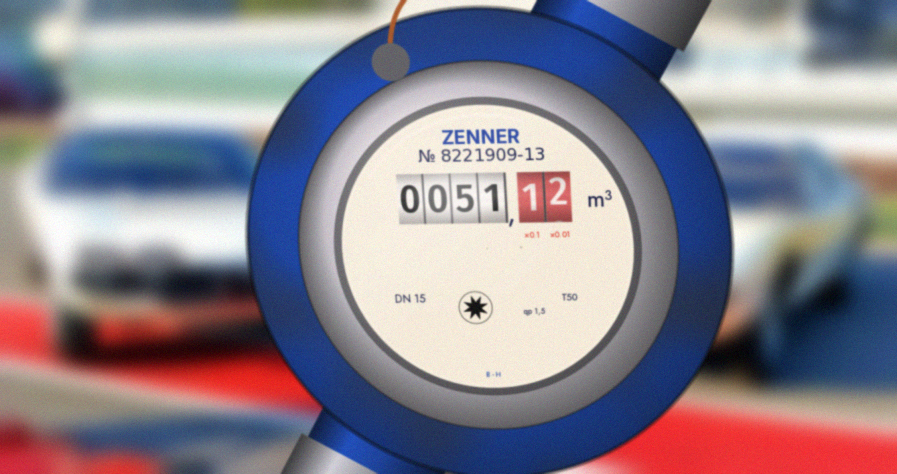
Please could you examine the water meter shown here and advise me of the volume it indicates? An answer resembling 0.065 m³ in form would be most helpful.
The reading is 51.12 m³
